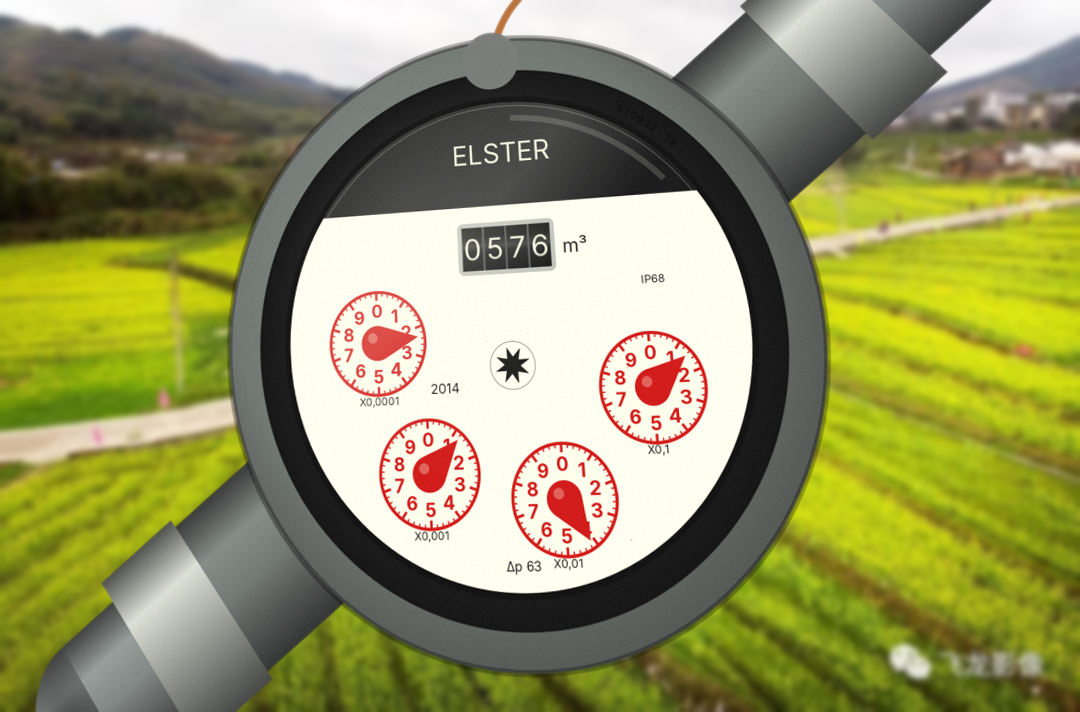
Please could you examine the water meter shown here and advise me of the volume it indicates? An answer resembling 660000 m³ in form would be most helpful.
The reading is 576.1412 m³
